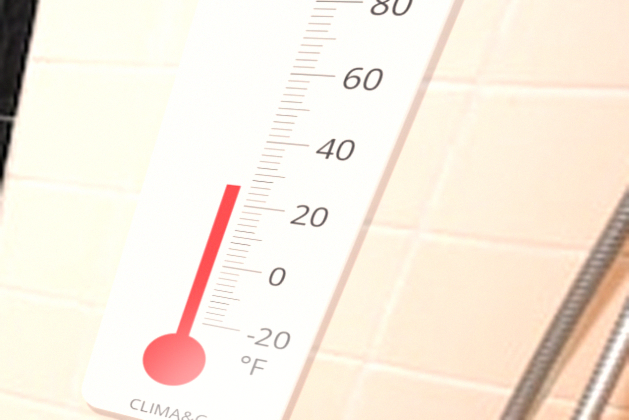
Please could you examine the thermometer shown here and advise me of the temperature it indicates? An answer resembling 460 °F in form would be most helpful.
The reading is 26 °F
